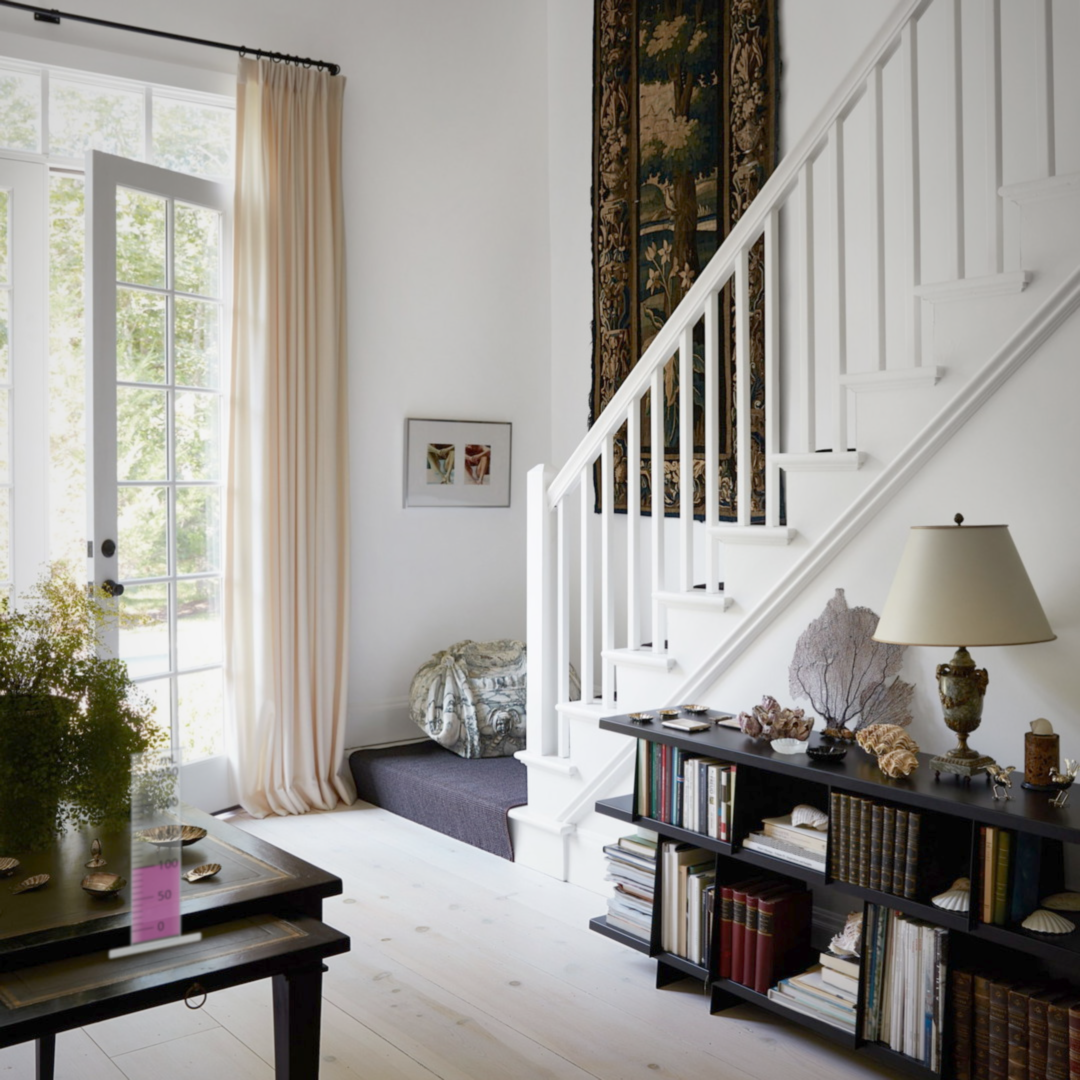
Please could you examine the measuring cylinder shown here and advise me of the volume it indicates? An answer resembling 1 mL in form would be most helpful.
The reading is 100 mL
